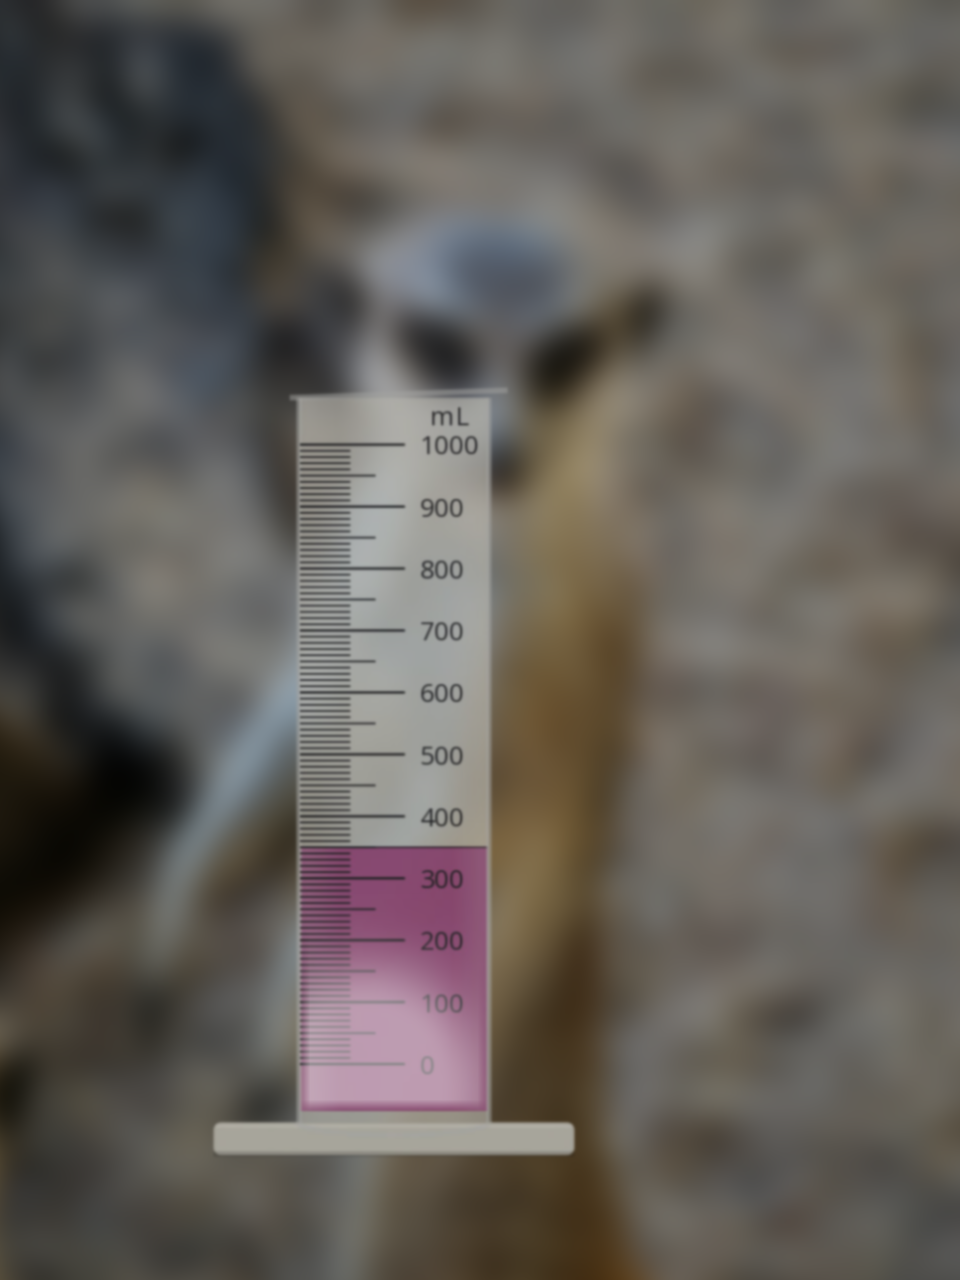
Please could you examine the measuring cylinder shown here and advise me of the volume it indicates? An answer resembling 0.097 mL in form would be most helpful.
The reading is 350 mL
